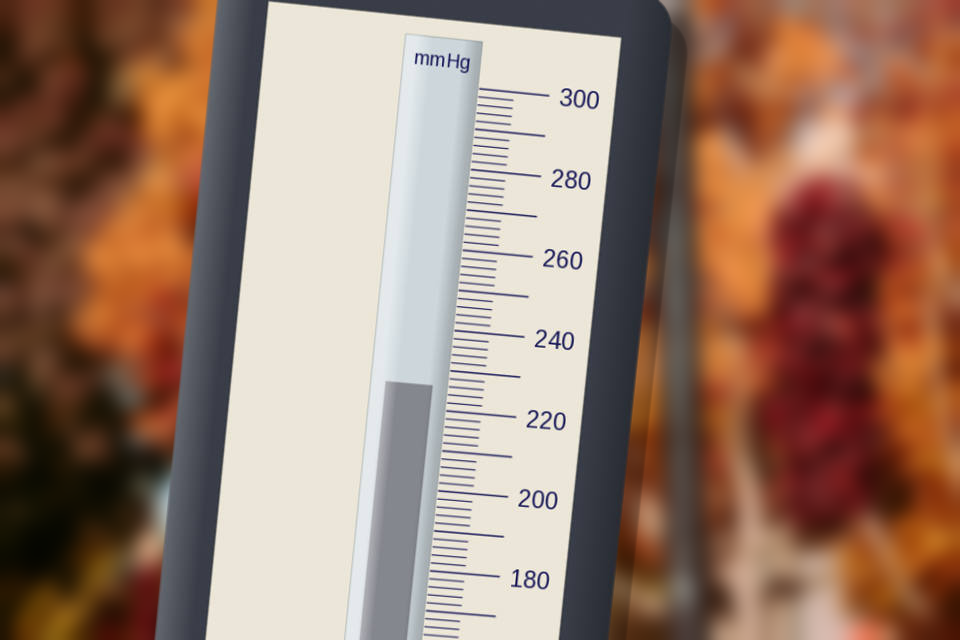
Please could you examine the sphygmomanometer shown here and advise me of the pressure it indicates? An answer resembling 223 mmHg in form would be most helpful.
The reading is 226 mmHg
